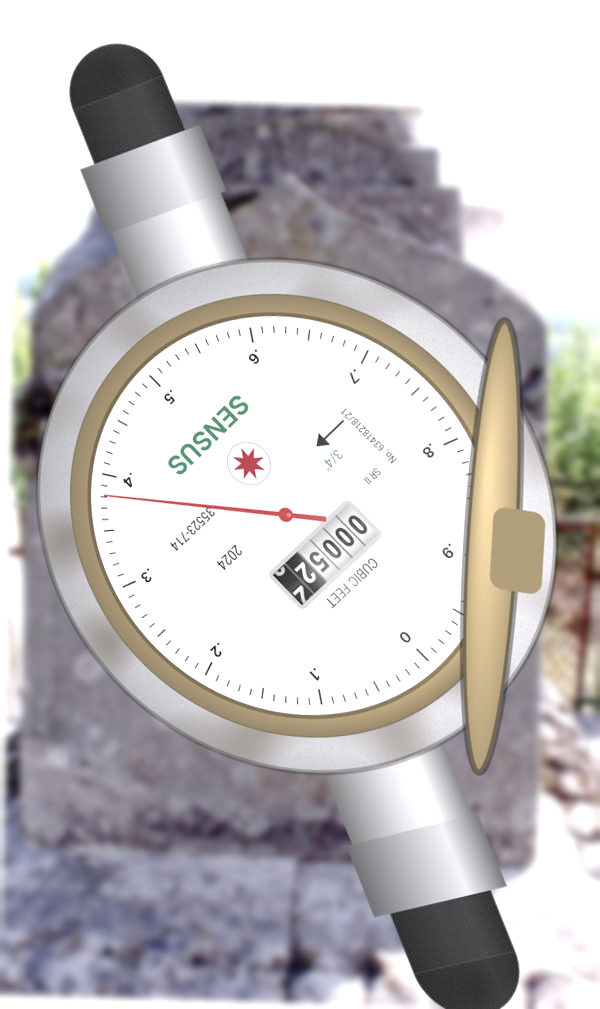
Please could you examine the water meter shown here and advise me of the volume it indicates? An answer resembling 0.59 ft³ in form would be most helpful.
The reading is 522.38 ft³
